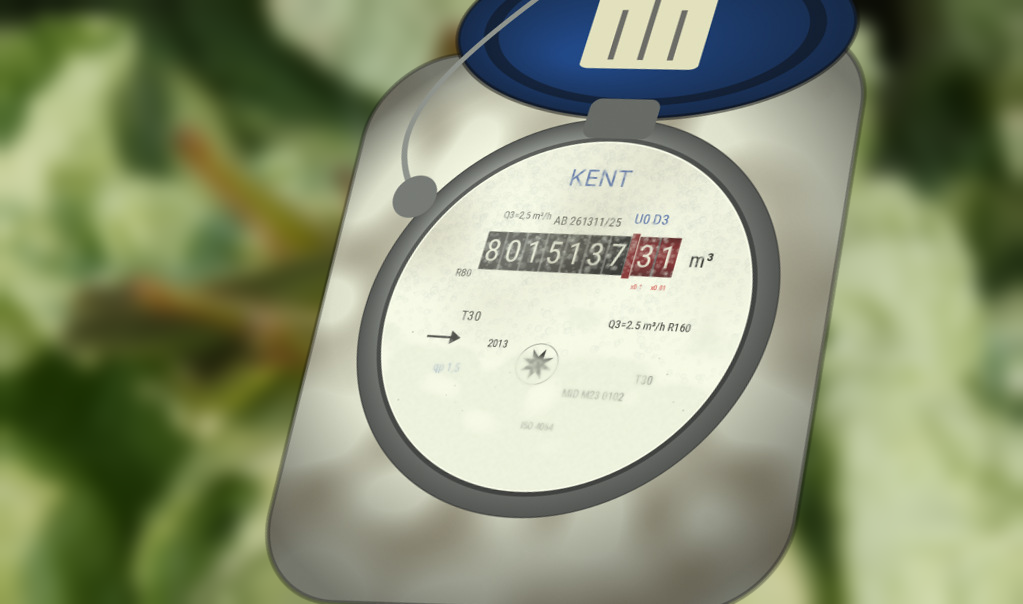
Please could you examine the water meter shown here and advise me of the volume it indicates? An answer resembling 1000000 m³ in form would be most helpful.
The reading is 8015137.31 m³
